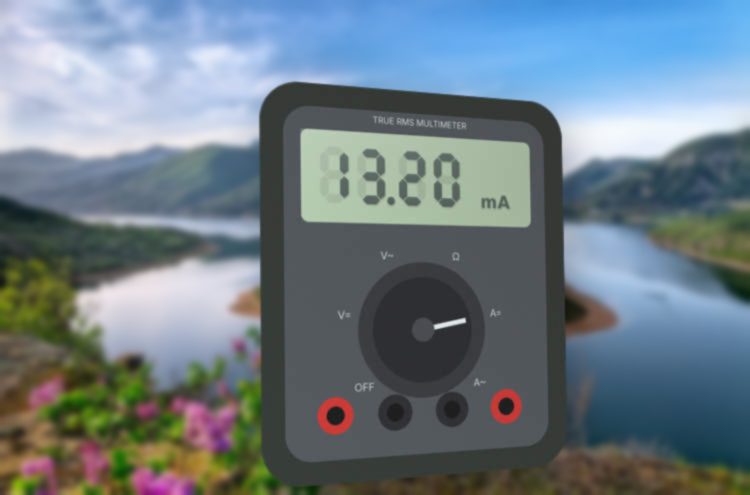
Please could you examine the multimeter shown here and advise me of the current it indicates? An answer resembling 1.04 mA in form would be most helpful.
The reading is 13.20 mA
